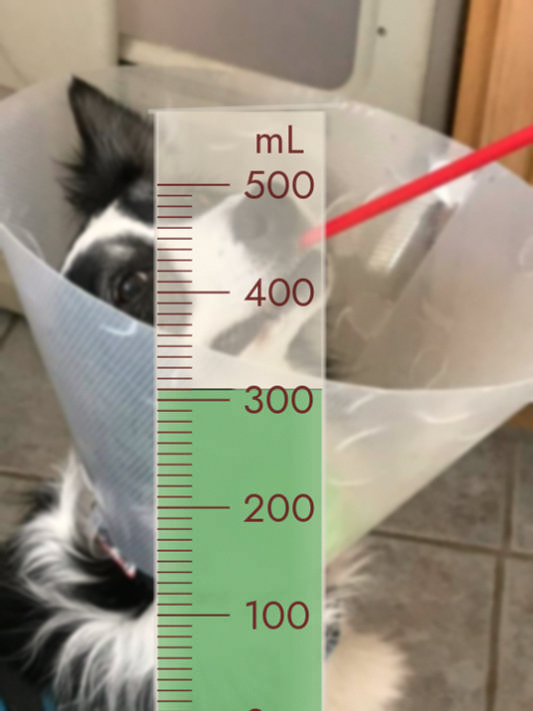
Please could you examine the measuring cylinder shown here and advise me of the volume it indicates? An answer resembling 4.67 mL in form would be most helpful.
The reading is 310 mL
